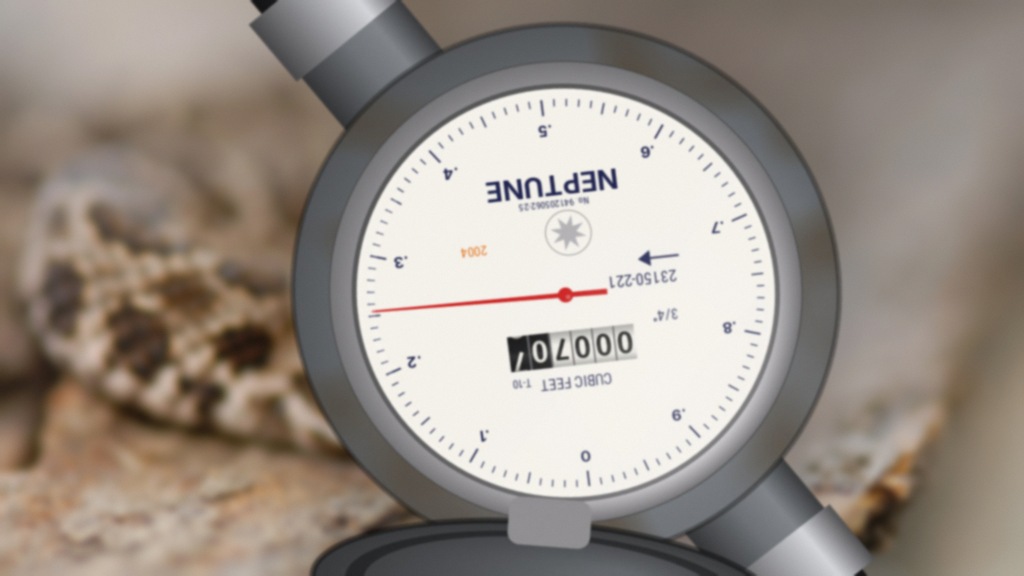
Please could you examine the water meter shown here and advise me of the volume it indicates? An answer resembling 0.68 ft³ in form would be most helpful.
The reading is 707.25 ft³
